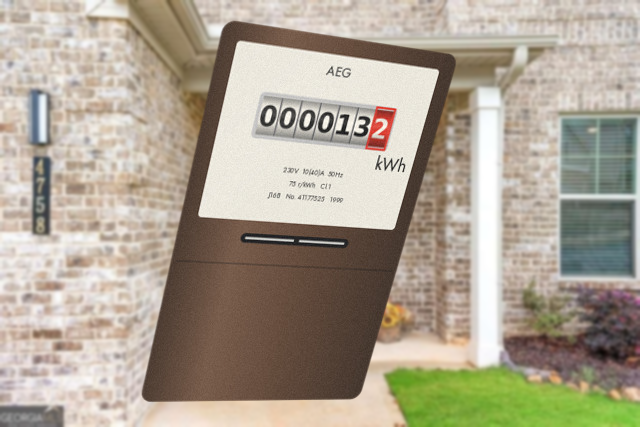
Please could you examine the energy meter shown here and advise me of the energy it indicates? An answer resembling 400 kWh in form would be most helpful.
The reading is 13.2 kWh
